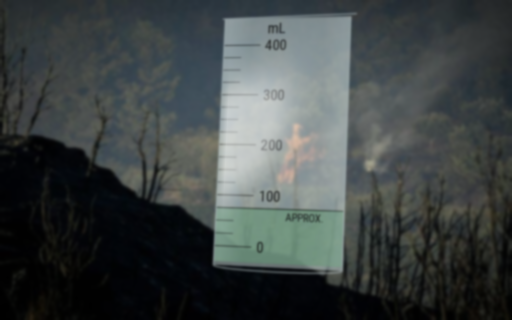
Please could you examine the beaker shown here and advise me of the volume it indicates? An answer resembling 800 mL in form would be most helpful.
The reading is 75 mL
